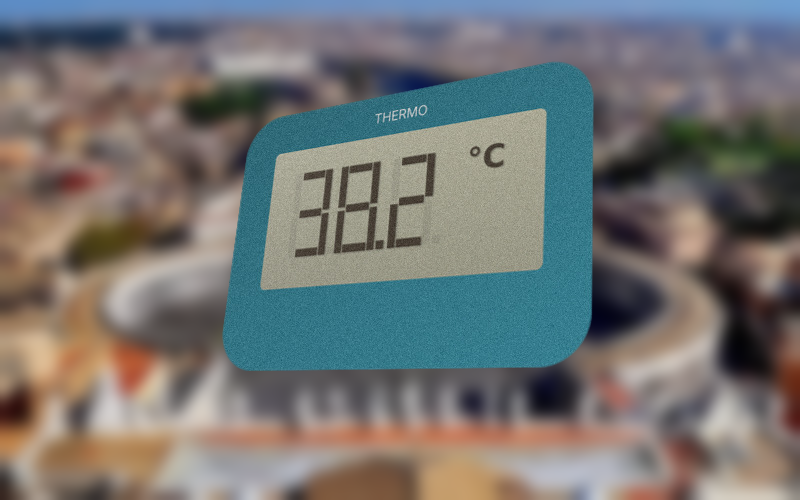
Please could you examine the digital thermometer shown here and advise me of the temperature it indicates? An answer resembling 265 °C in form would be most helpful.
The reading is 38.2 °C
